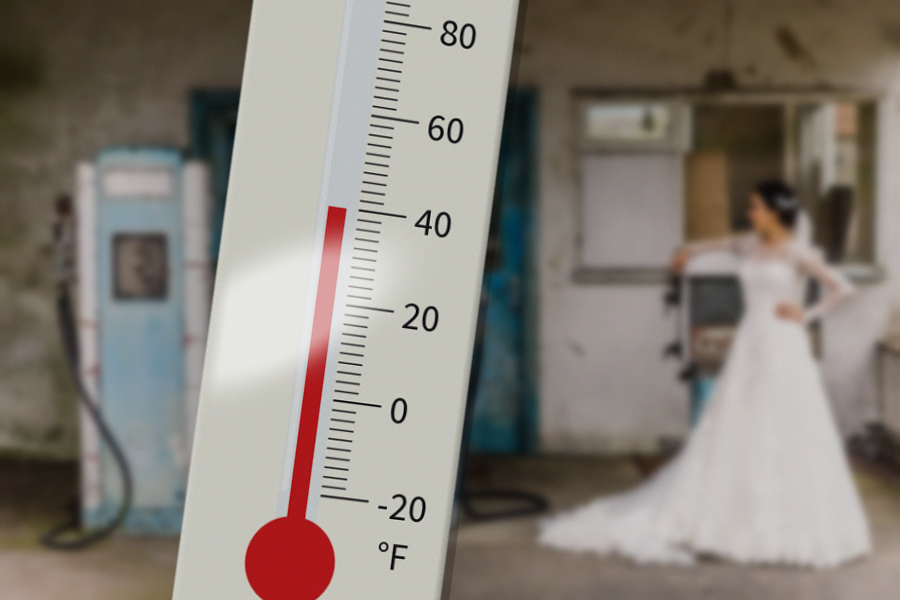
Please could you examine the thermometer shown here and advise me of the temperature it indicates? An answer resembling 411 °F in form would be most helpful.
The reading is 40 °F
